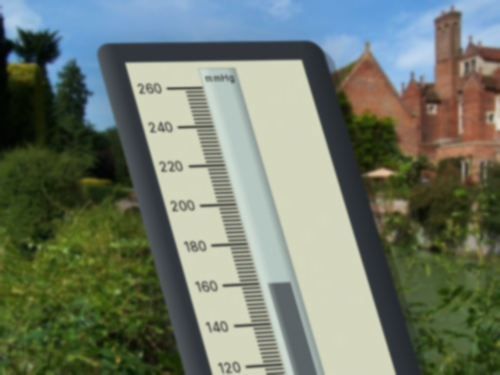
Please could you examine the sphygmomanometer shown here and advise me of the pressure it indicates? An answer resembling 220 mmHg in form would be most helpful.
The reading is 160 mmHg
